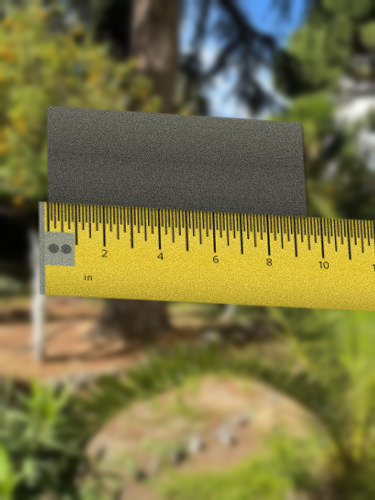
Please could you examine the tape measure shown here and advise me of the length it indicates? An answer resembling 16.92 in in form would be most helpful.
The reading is 9.5 in
